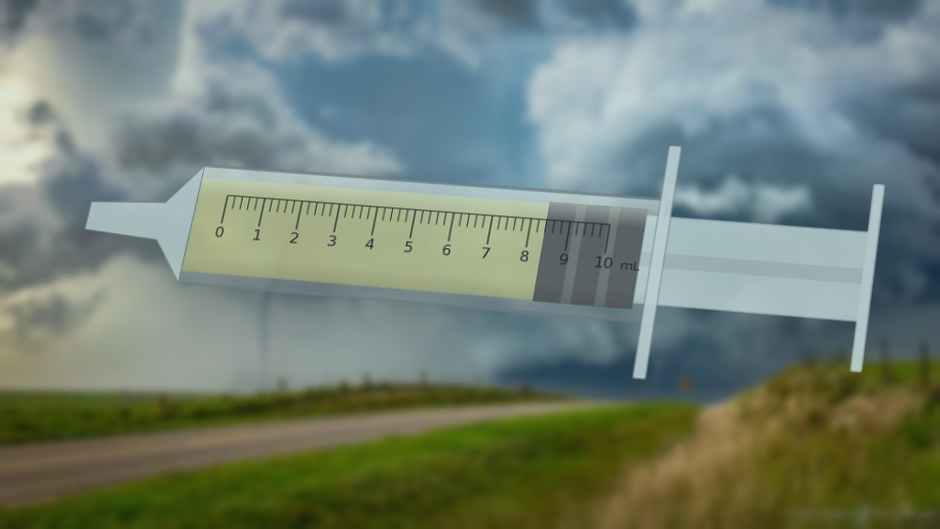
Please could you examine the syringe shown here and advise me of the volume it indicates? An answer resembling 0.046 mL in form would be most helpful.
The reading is 8.4 mL
